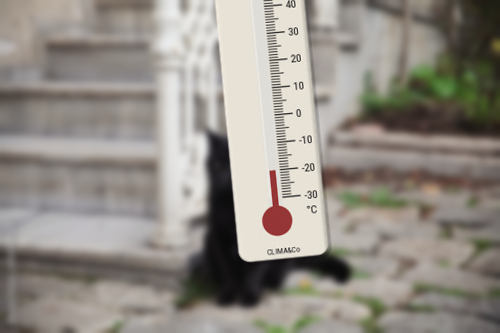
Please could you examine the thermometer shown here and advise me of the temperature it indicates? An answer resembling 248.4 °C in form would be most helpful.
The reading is -20 °C
